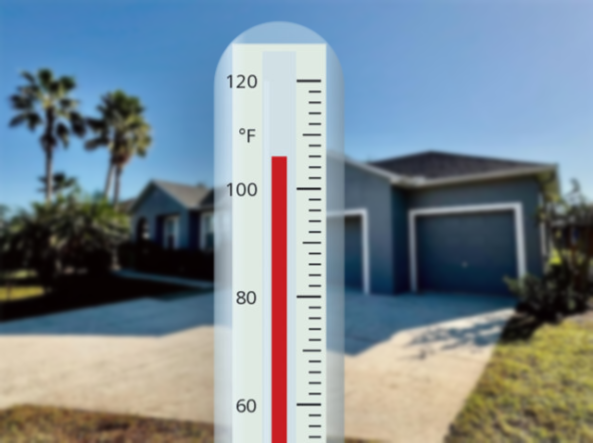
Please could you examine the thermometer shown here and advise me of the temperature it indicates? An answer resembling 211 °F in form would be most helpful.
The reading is 106 °F
